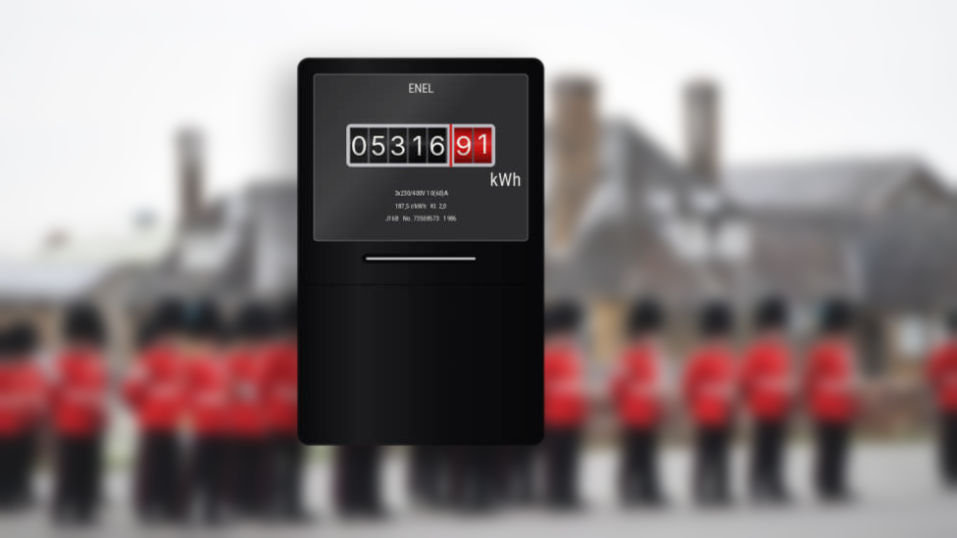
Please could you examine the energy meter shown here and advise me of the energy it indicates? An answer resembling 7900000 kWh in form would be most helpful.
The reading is 5316.91 kWh
